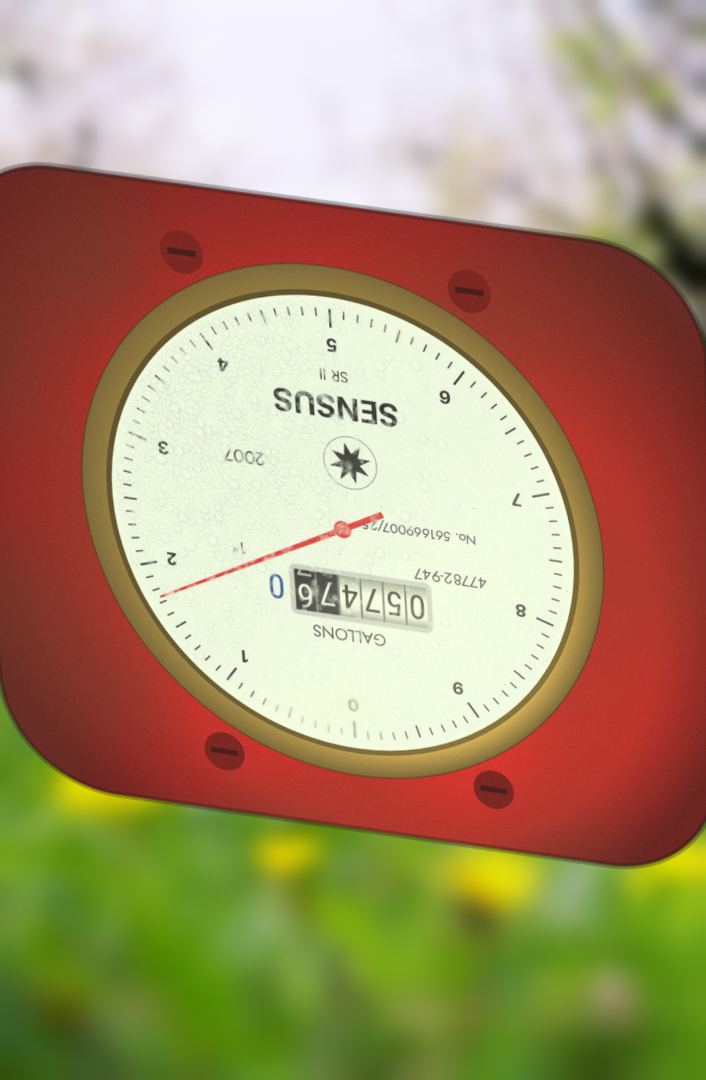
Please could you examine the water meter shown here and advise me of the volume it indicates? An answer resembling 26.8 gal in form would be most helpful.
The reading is 574761.7 gal
